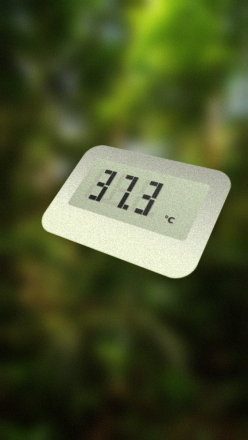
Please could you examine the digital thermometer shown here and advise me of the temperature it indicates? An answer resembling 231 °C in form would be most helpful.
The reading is 37.3 °C
